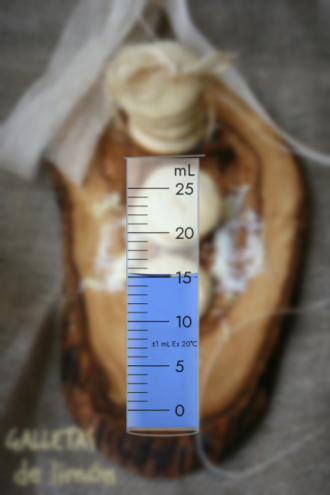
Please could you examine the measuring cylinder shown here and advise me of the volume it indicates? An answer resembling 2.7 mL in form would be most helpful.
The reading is 15 mL
